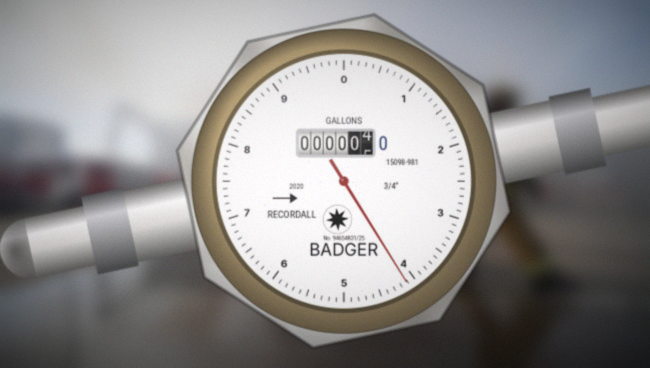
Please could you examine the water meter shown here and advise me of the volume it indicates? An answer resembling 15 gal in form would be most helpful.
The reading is 44.1 gal
